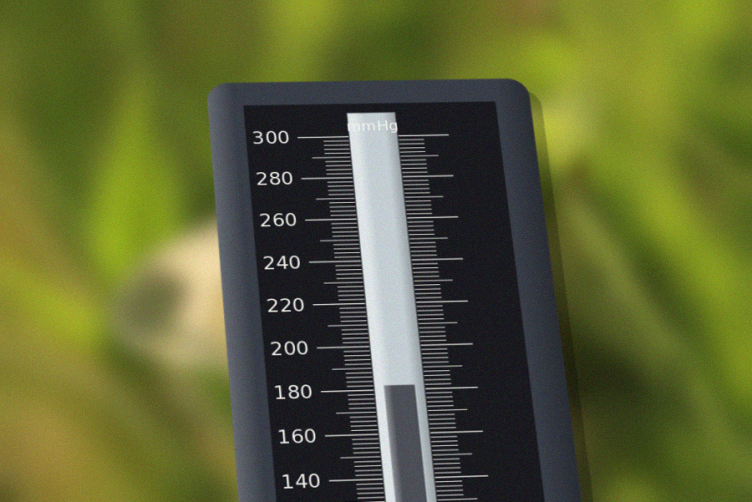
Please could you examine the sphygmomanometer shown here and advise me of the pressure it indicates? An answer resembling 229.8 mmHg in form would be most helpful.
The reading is 182 mmHg
